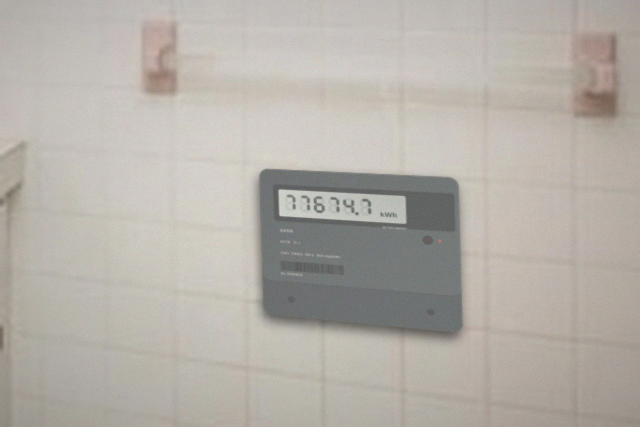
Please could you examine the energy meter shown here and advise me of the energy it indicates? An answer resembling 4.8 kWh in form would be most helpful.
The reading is 77674.7 kWh
